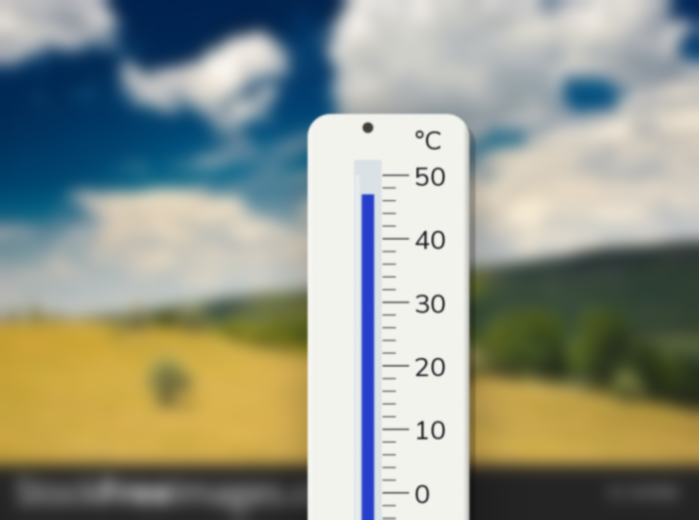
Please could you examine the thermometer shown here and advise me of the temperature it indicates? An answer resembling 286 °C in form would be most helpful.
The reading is 47 °C
